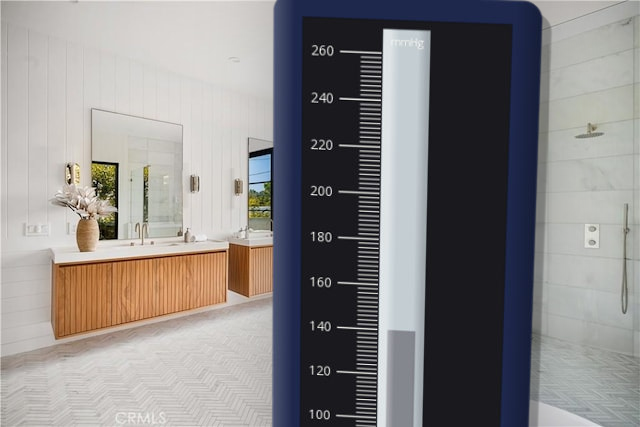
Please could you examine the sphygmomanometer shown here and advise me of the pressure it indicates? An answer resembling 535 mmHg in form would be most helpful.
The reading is 140 mmHg
